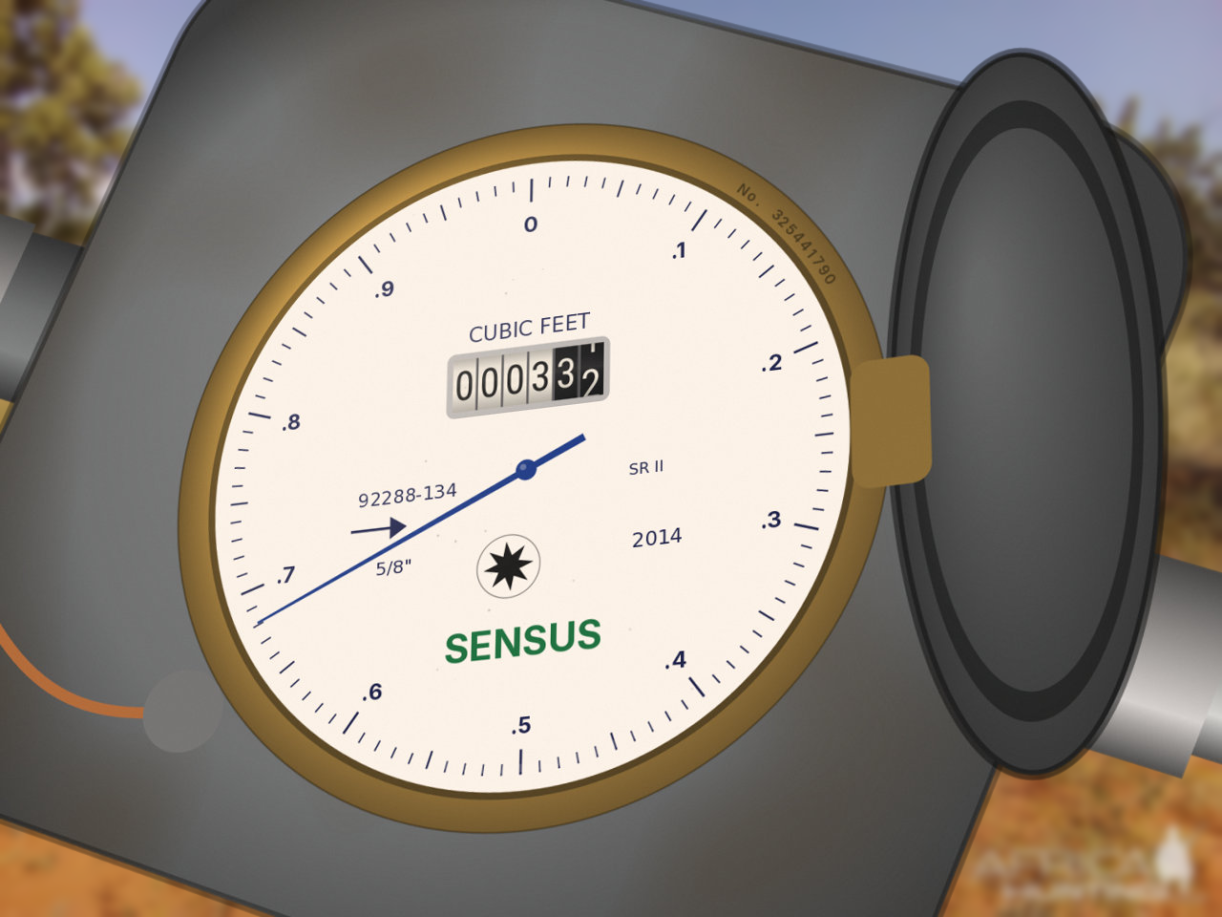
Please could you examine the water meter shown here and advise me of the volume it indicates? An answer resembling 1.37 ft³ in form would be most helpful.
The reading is 331.68 ft³
